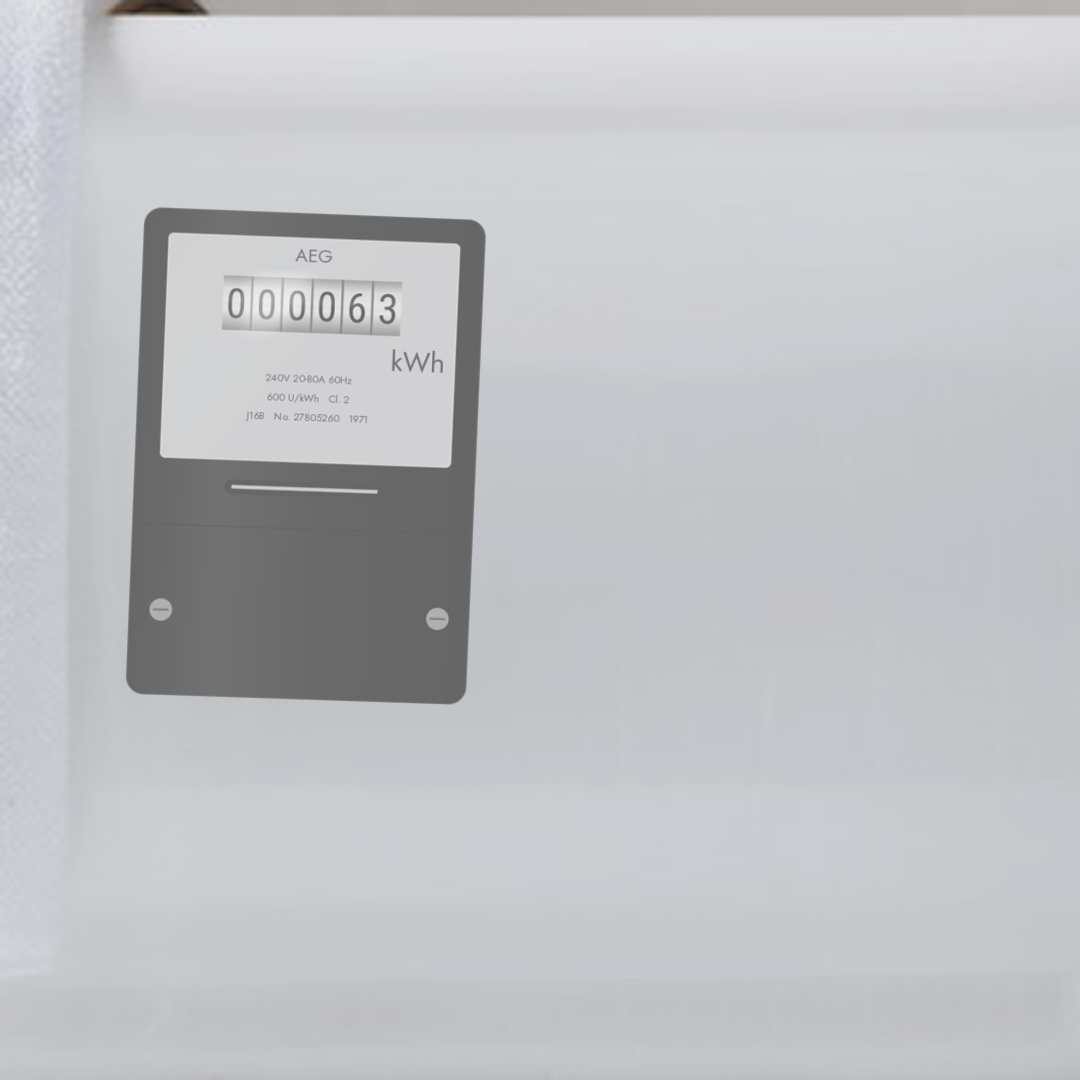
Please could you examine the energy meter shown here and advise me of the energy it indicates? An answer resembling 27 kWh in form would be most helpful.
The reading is 63 kWh
